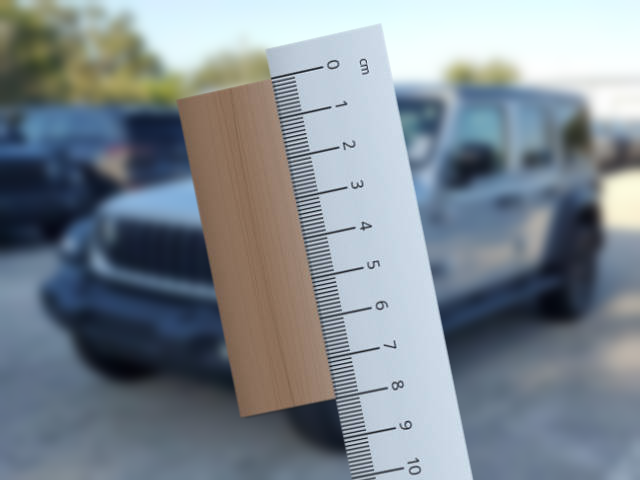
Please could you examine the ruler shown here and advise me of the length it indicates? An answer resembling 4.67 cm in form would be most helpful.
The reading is 8 cm
